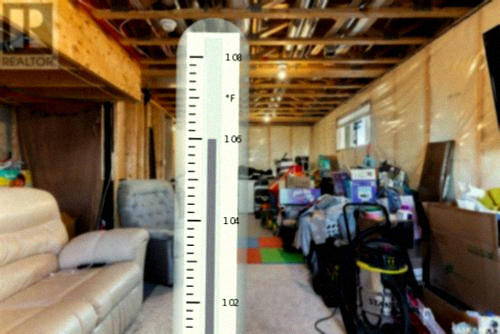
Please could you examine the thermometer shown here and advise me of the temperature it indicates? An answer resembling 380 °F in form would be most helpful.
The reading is 106 °F
